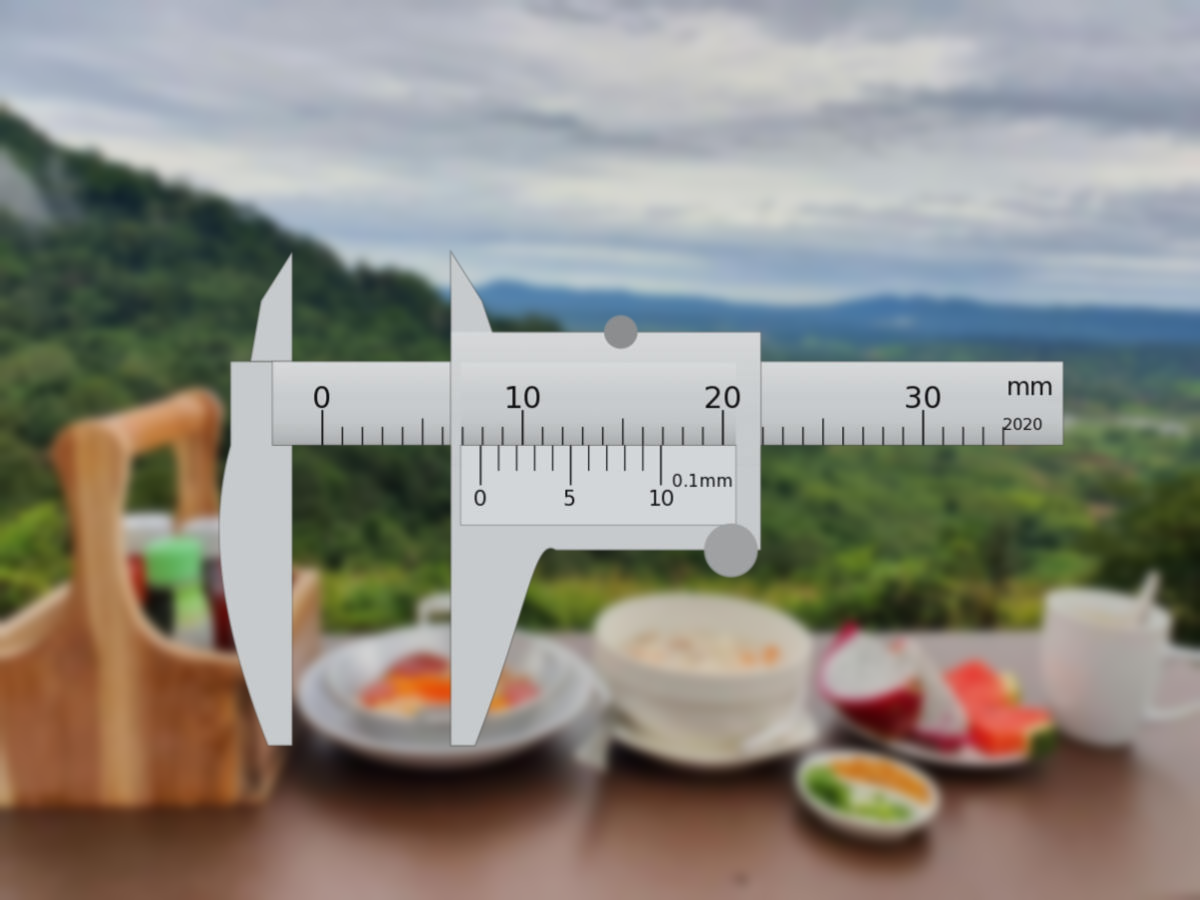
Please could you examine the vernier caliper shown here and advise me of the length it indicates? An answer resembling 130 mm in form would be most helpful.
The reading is 7.9 mm
